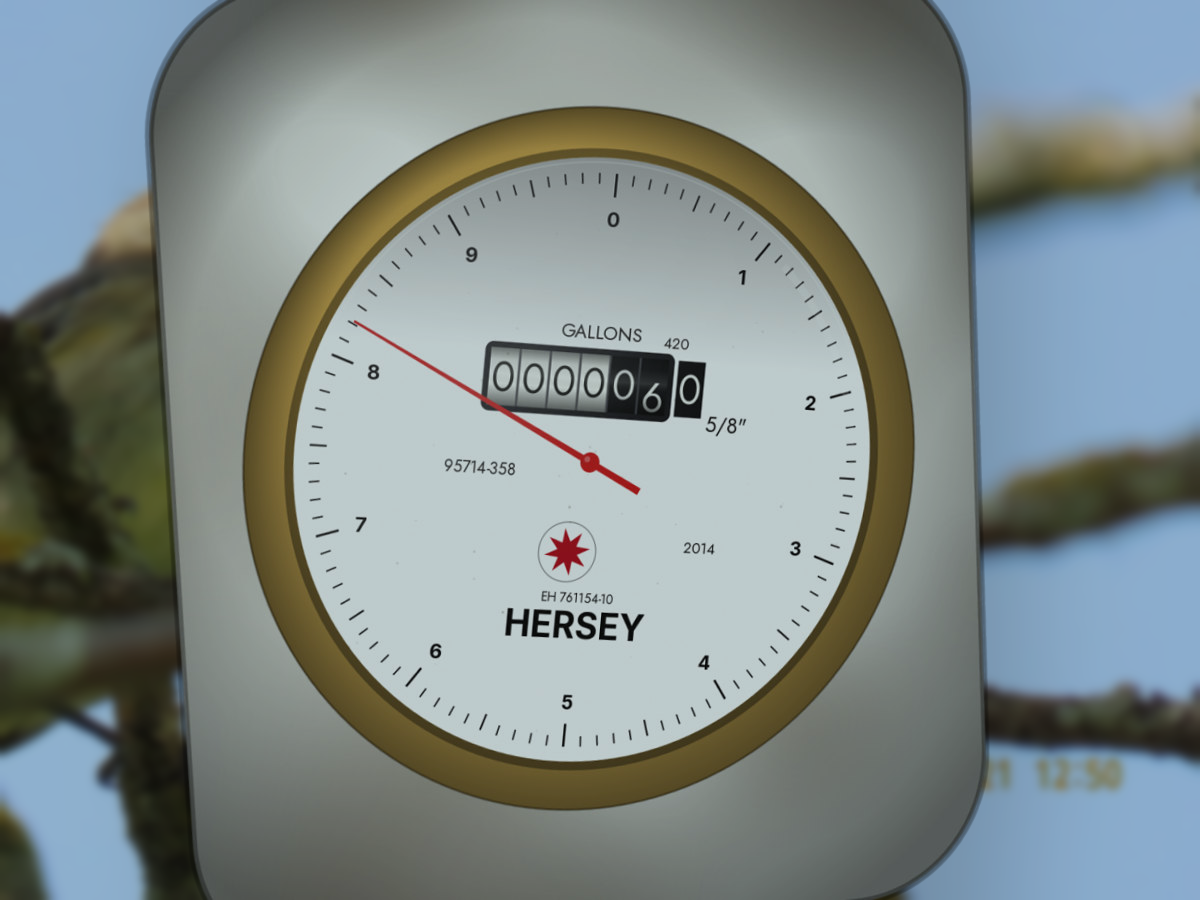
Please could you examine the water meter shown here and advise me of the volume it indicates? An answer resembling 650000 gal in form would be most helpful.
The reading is 58.2 gal
